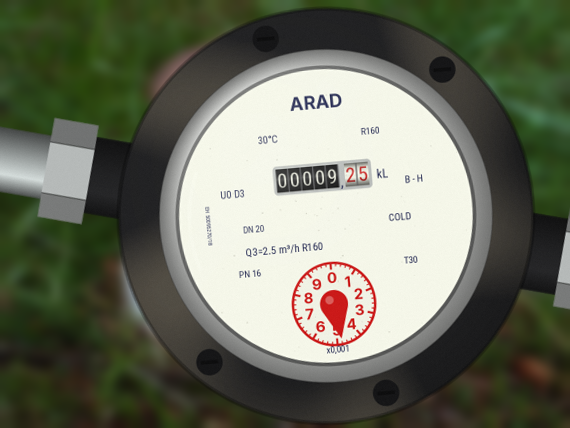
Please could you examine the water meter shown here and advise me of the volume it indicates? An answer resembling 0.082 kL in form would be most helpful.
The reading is 9.254 kL
